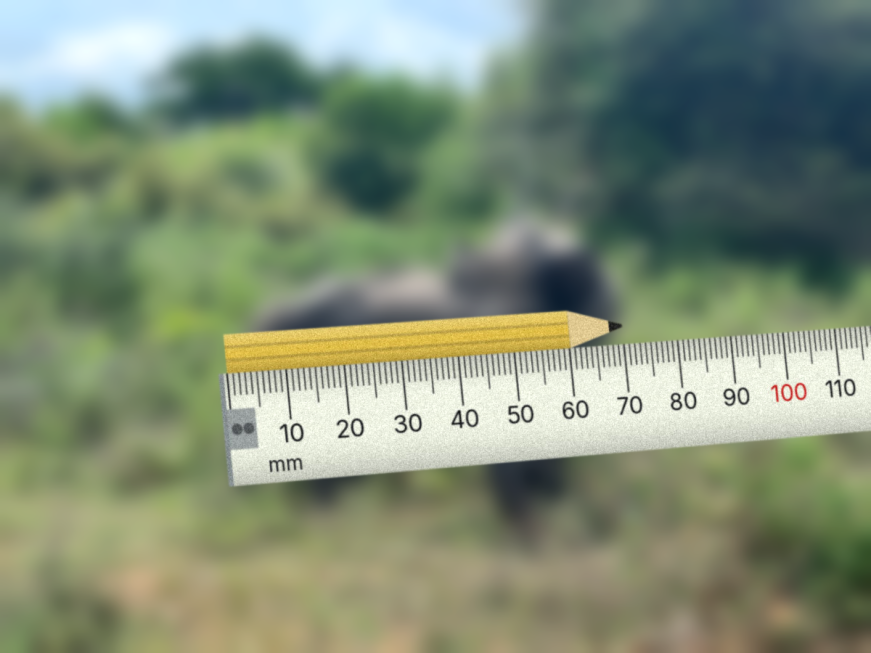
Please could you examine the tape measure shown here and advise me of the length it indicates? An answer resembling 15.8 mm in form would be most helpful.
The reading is 70 mm
